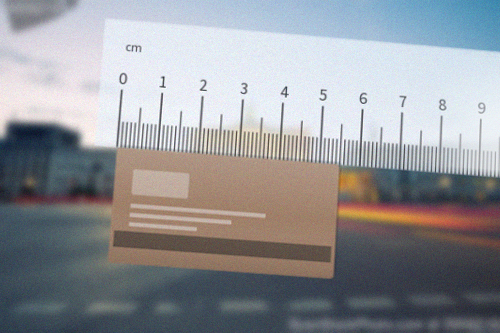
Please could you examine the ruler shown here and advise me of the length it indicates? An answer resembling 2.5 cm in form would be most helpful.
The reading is 5.5 cm
